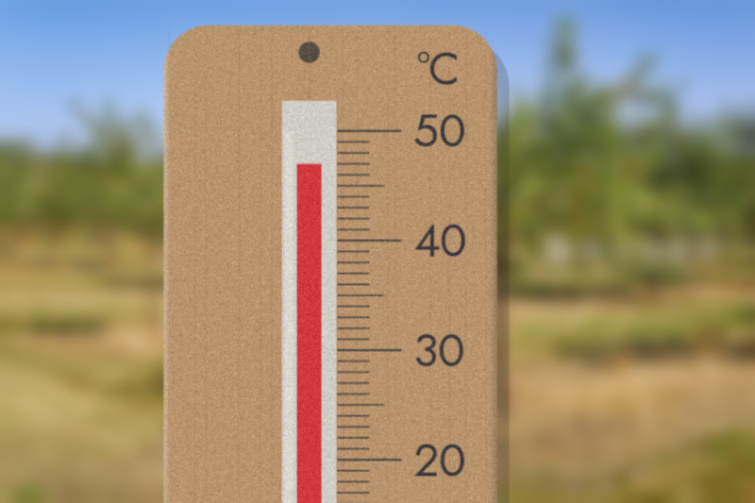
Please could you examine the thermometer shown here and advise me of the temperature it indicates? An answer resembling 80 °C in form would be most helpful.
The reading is 47 °C
